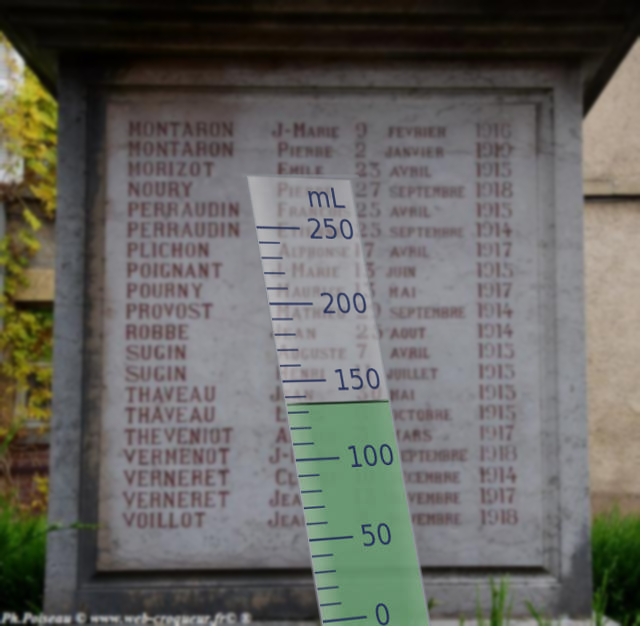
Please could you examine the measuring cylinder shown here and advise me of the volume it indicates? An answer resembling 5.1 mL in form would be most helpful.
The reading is 135 mL
